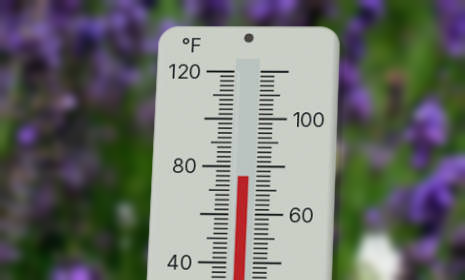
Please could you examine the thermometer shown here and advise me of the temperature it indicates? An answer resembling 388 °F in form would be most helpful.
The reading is 76 °F
